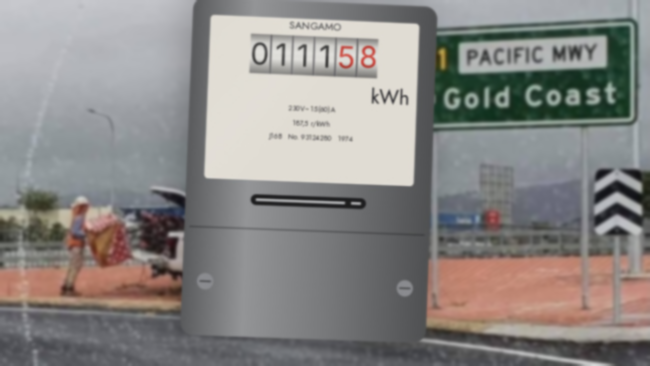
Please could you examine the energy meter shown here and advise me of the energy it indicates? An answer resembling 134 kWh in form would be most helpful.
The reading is 111.58 kWh
